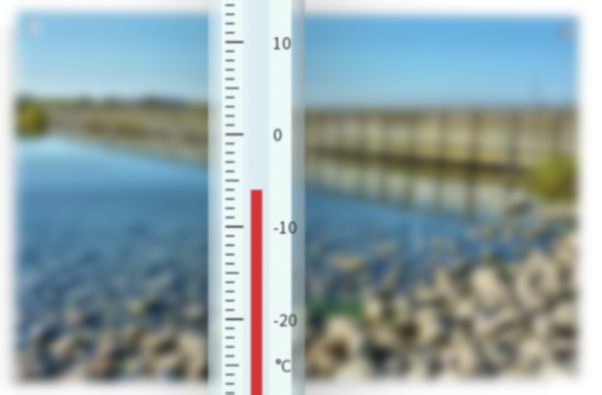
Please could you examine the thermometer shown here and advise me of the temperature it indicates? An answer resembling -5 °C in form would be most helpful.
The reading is -6 °C
